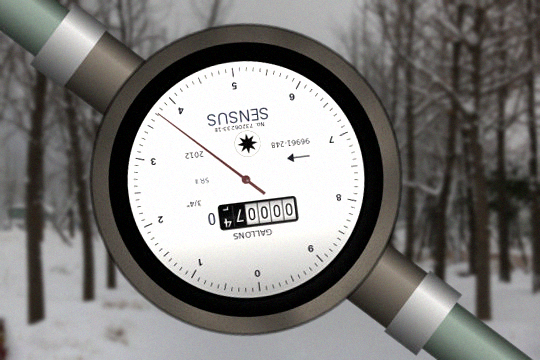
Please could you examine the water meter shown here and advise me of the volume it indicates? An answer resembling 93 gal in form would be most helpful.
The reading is 743.7 gal
